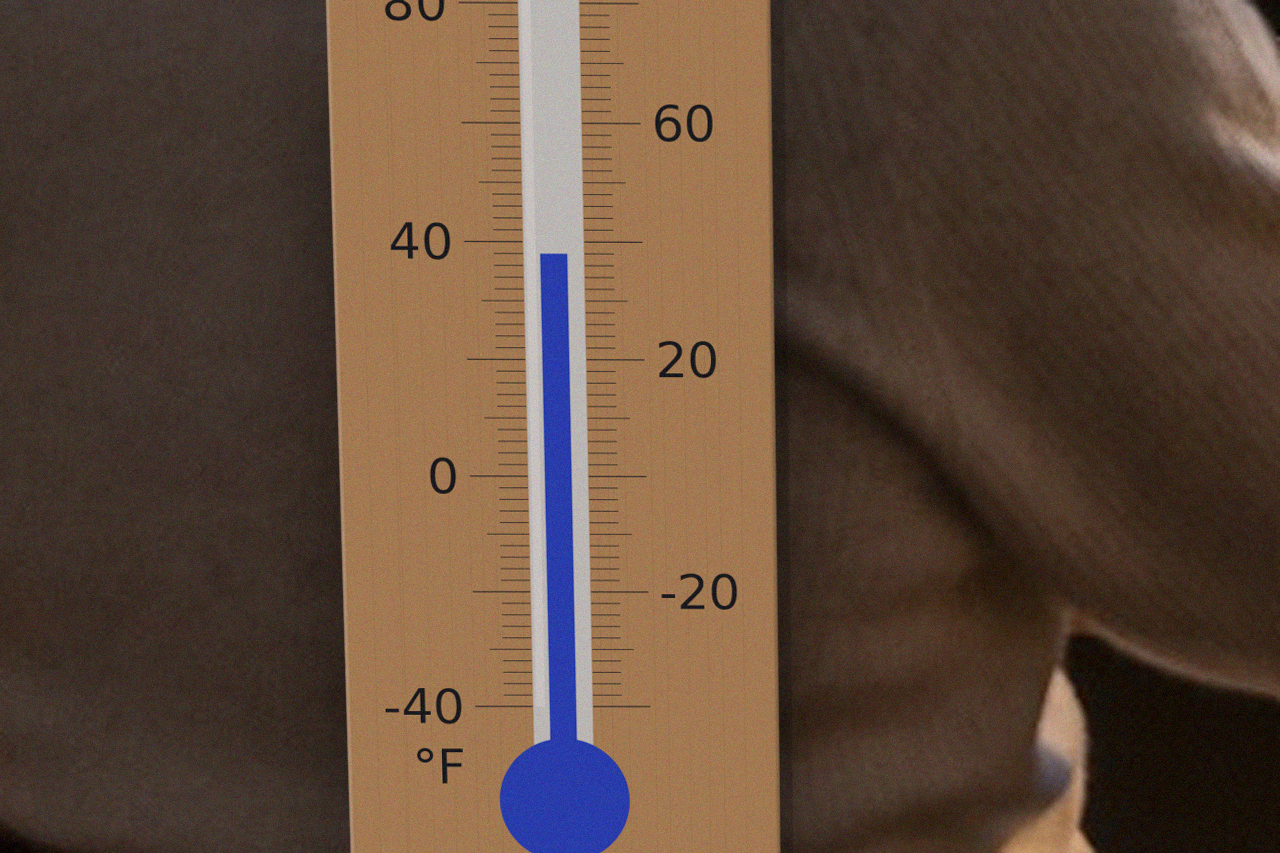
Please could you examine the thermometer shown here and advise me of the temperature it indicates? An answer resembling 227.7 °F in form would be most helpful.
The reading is 38 °F
